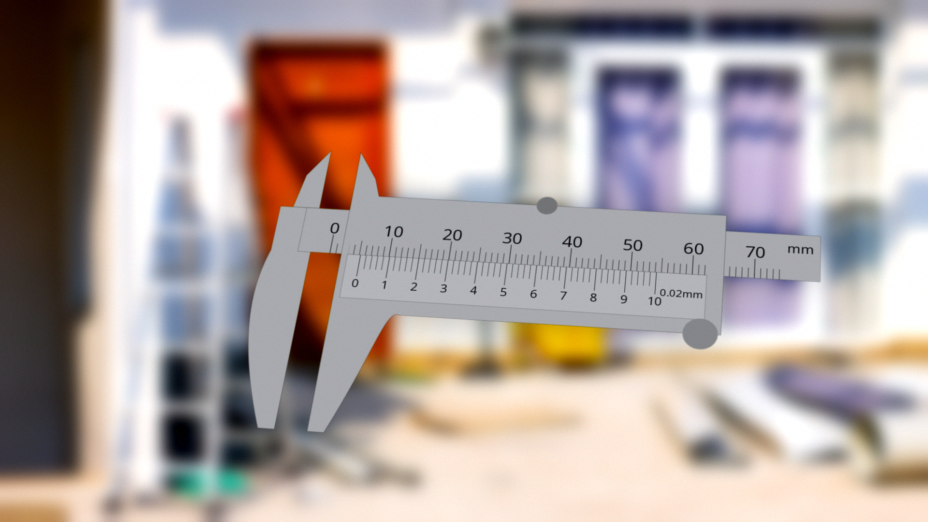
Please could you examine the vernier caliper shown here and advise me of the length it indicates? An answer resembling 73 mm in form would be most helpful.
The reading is 5.2 mm
